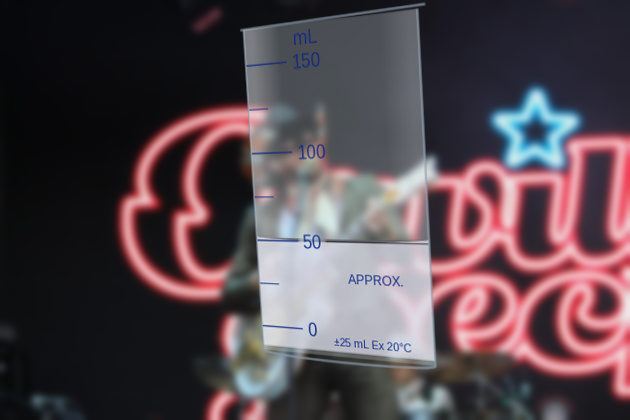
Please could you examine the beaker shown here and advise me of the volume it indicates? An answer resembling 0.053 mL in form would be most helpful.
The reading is 50 mL
